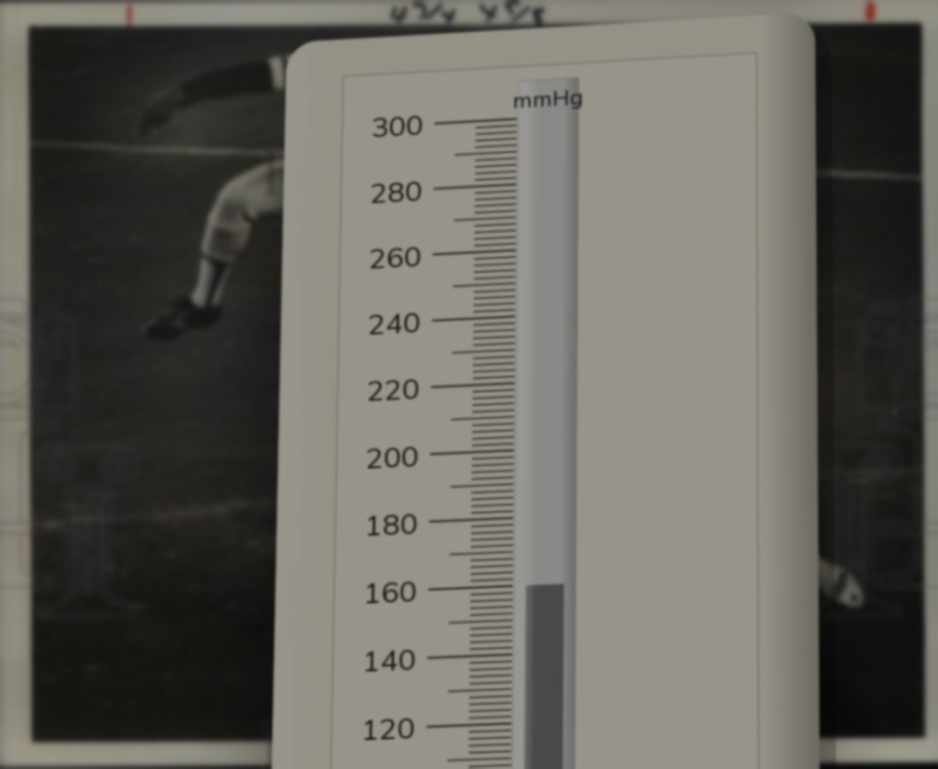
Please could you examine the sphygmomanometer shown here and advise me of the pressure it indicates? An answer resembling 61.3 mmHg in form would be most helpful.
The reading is 160 mmHg
